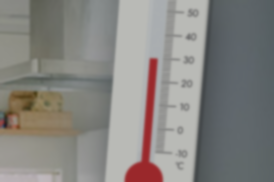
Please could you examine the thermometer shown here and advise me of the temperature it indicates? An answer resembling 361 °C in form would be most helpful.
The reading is 30 °C
